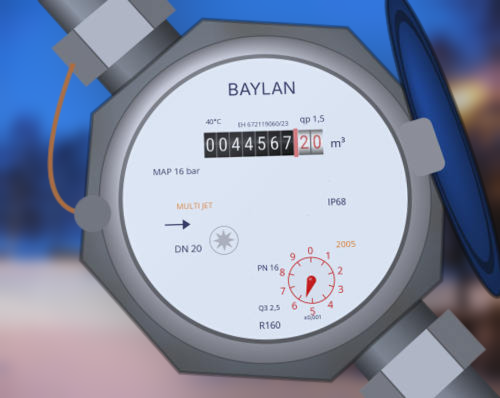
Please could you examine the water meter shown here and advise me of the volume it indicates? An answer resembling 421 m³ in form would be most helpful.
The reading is 44567.205 m³
